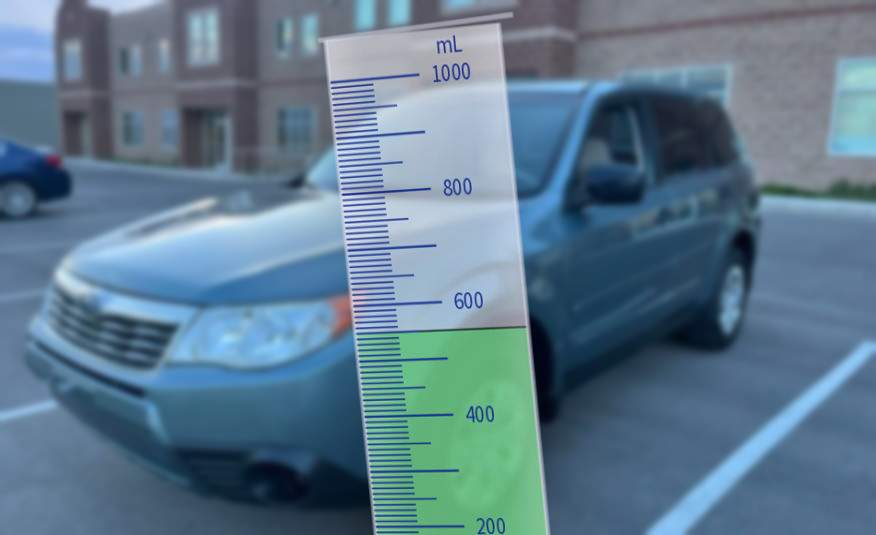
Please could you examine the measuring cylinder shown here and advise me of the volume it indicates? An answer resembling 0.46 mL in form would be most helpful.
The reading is 550 mL
